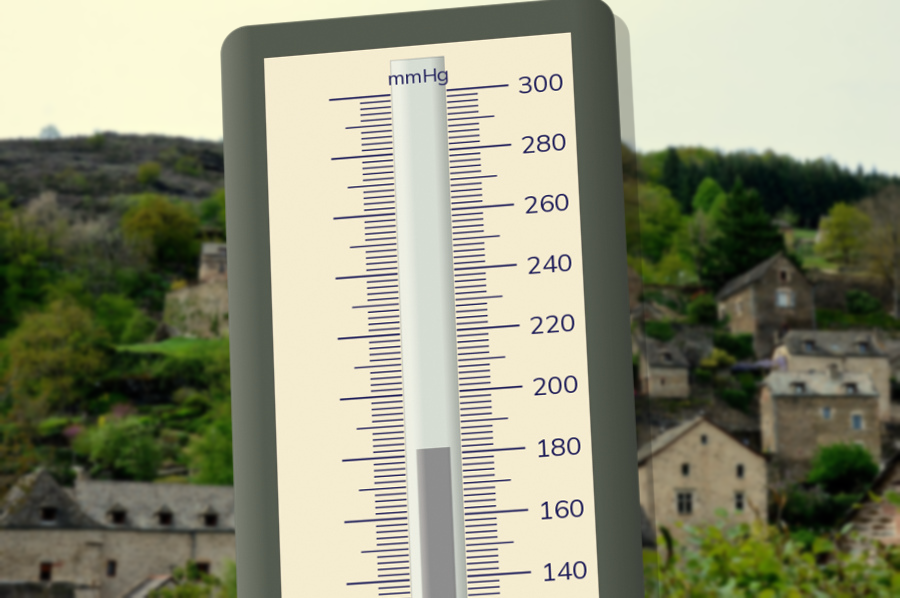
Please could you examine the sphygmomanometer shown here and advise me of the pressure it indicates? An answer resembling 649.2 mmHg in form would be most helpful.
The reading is 182 mmHg
